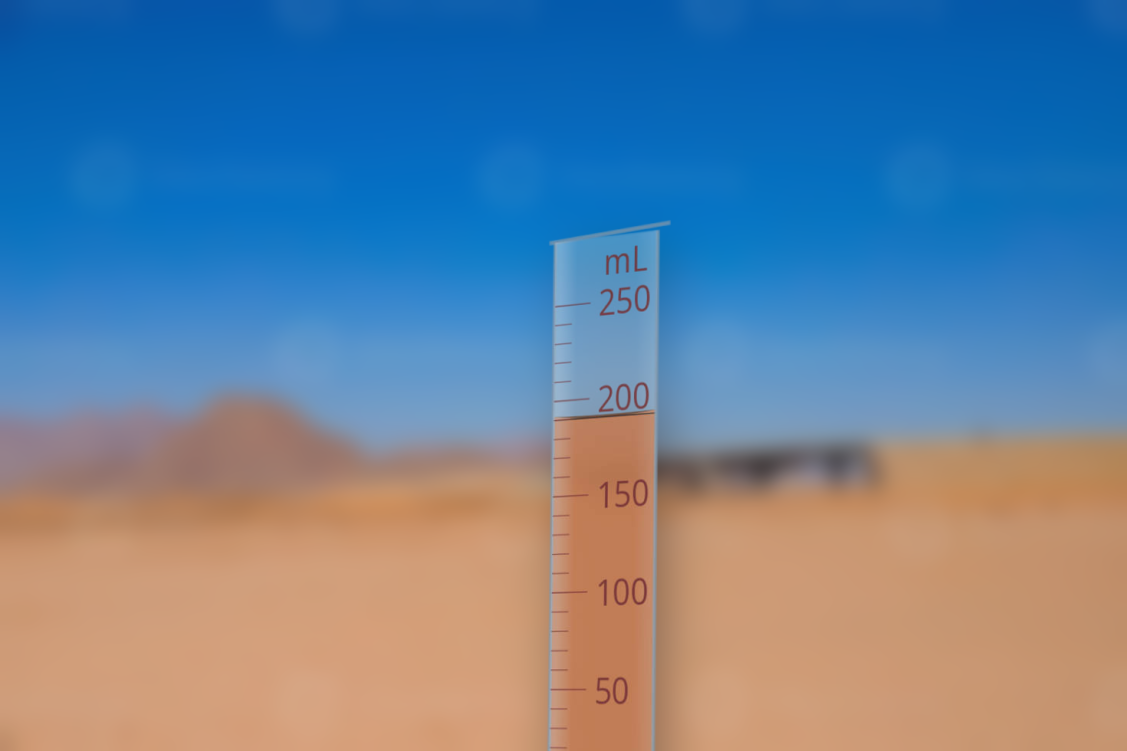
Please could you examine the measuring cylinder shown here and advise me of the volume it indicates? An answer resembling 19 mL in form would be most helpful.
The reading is 190 mL
